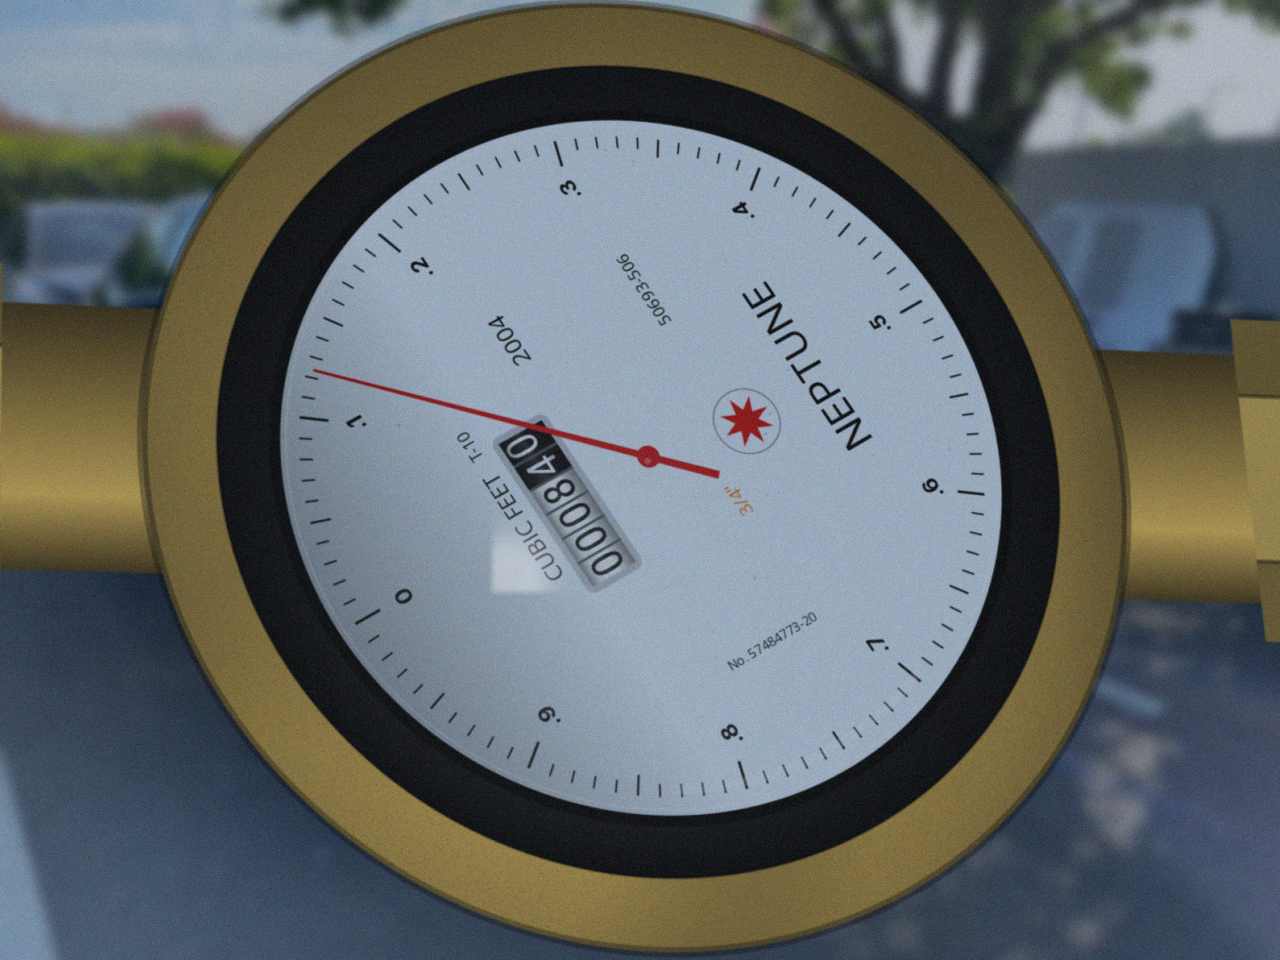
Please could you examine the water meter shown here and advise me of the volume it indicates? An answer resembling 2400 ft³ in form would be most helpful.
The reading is 840.12 ft³
